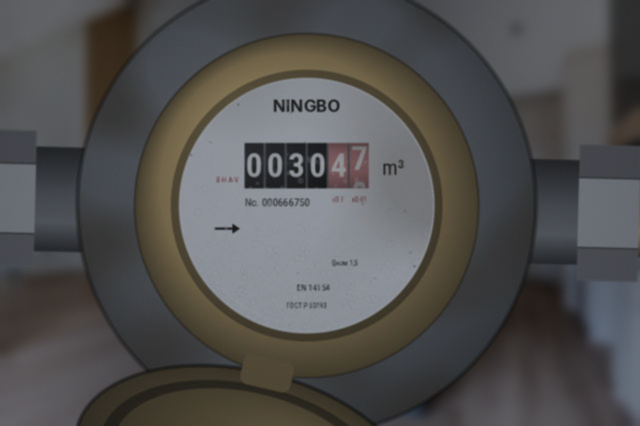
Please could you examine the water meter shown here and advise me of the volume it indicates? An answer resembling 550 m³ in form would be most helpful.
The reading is 30.47 m³
